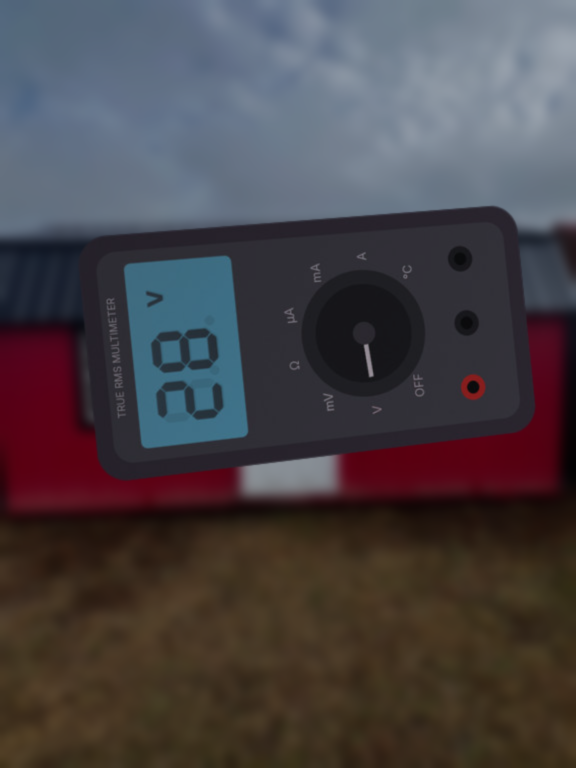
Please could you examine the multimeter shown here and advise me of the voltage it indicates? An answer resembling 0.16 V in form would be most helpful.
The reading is 28 V
